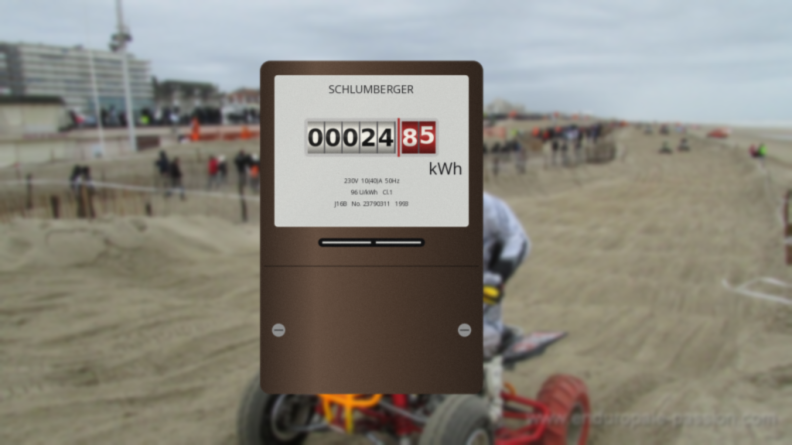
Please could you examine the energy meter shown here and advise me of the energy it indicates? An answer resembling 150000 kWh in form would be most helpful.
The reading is 24.85 kWh
